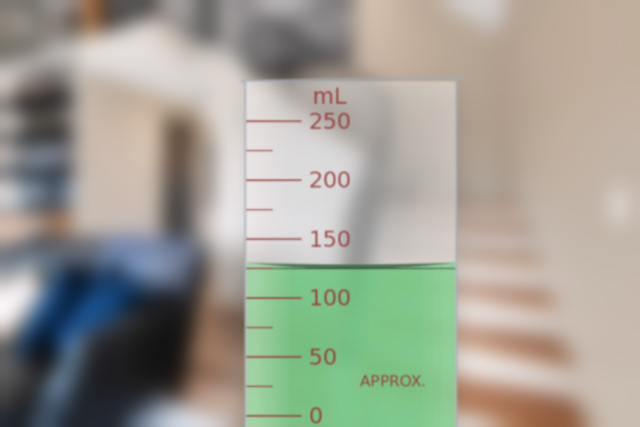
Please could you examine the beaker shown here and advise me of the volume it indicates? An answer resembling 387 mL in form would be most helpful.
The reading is 125 mL
